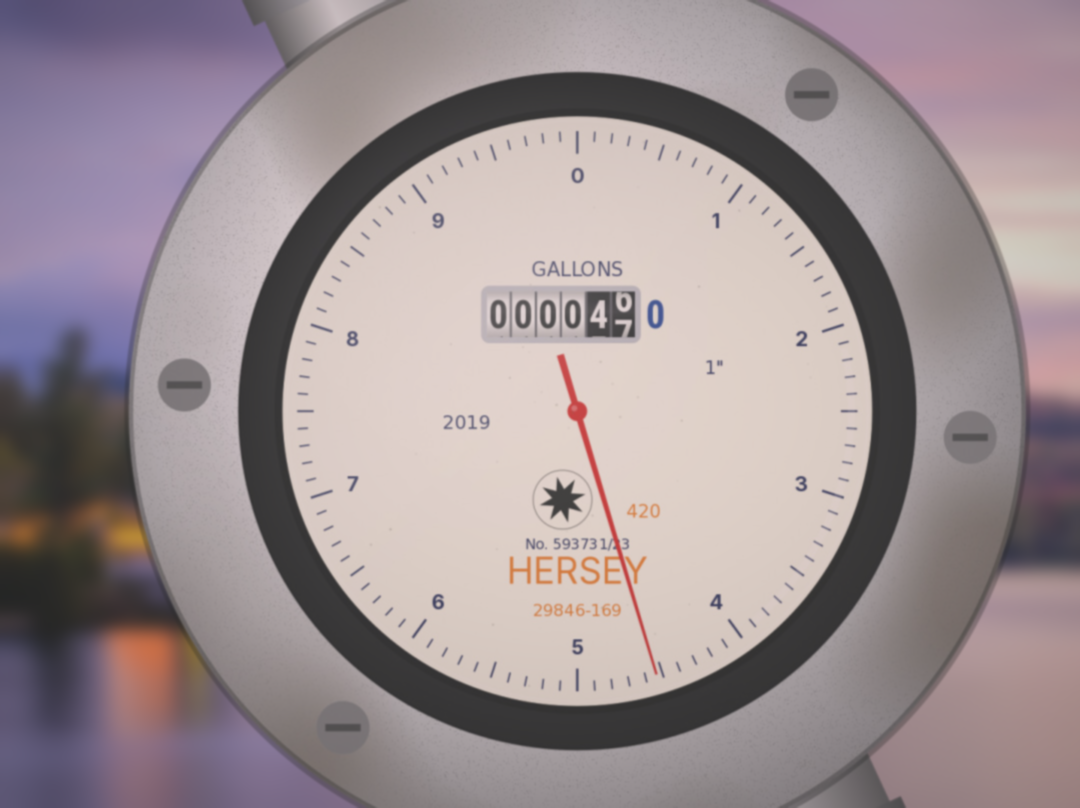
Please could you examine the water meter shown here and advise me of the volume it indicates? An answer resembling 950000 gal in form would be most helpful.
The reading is 464.5 gal
